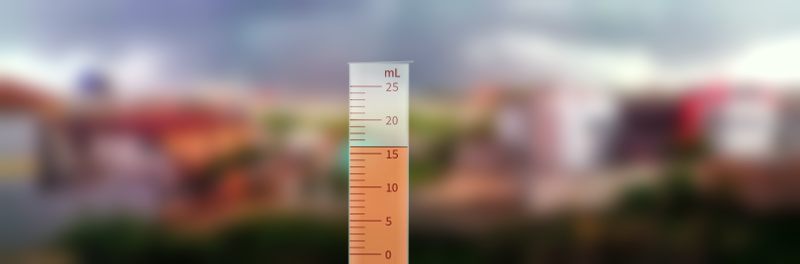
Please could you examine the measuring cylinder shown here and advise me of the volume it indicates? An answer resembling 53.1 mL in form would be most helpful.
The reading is 16 mL
